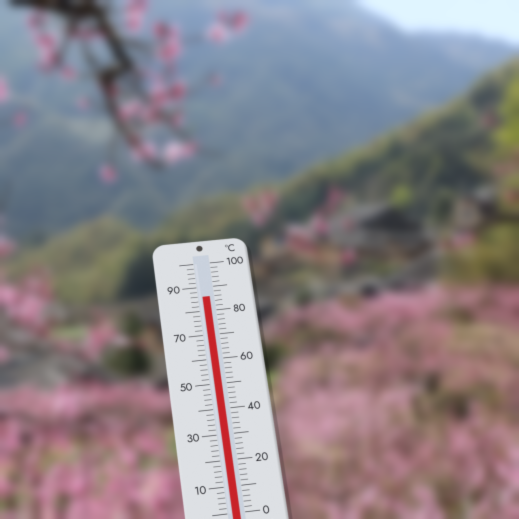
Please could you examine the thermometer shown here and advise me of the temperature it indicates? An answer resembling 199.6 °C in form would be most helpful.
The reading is 86 °C
